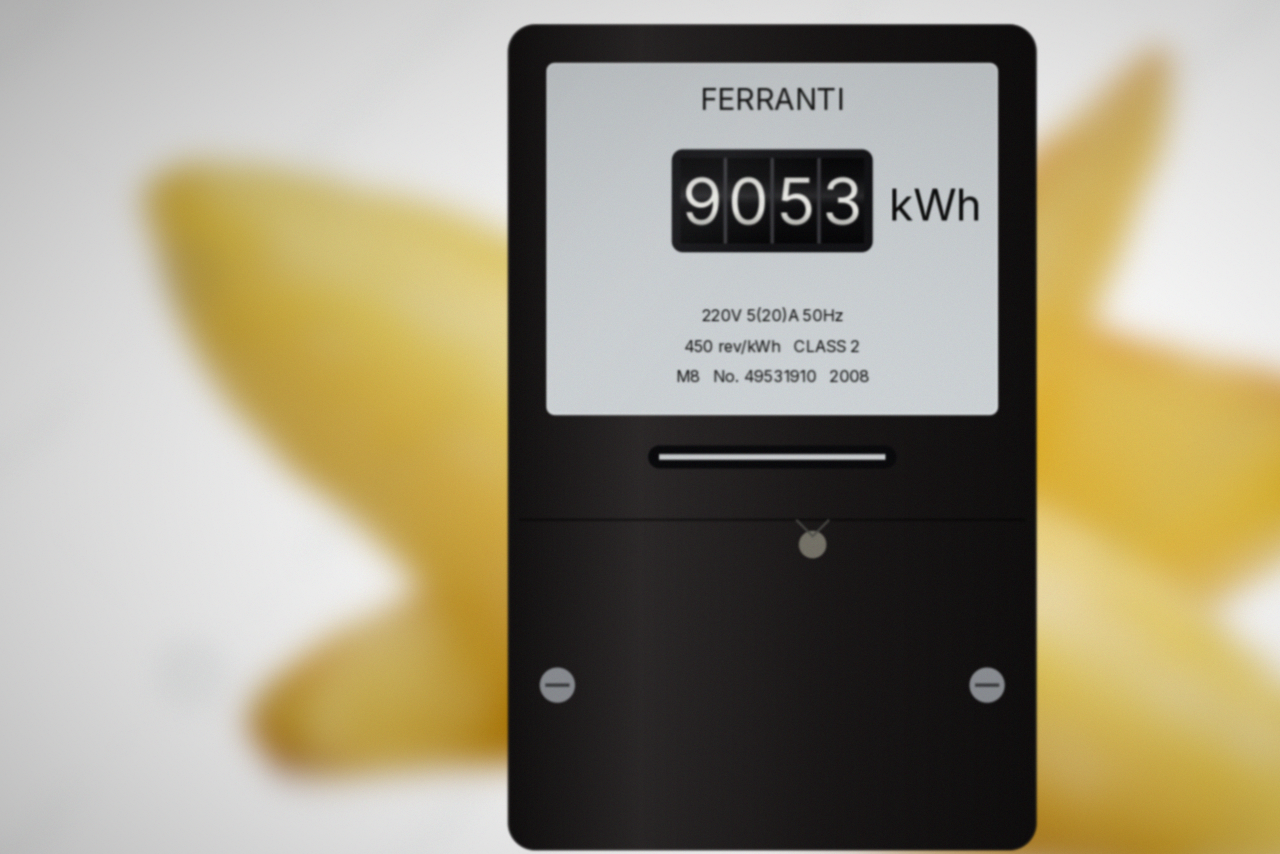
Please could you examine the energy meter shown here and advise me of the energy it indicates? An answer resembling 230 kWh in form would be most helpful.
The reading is 9053 kWh
